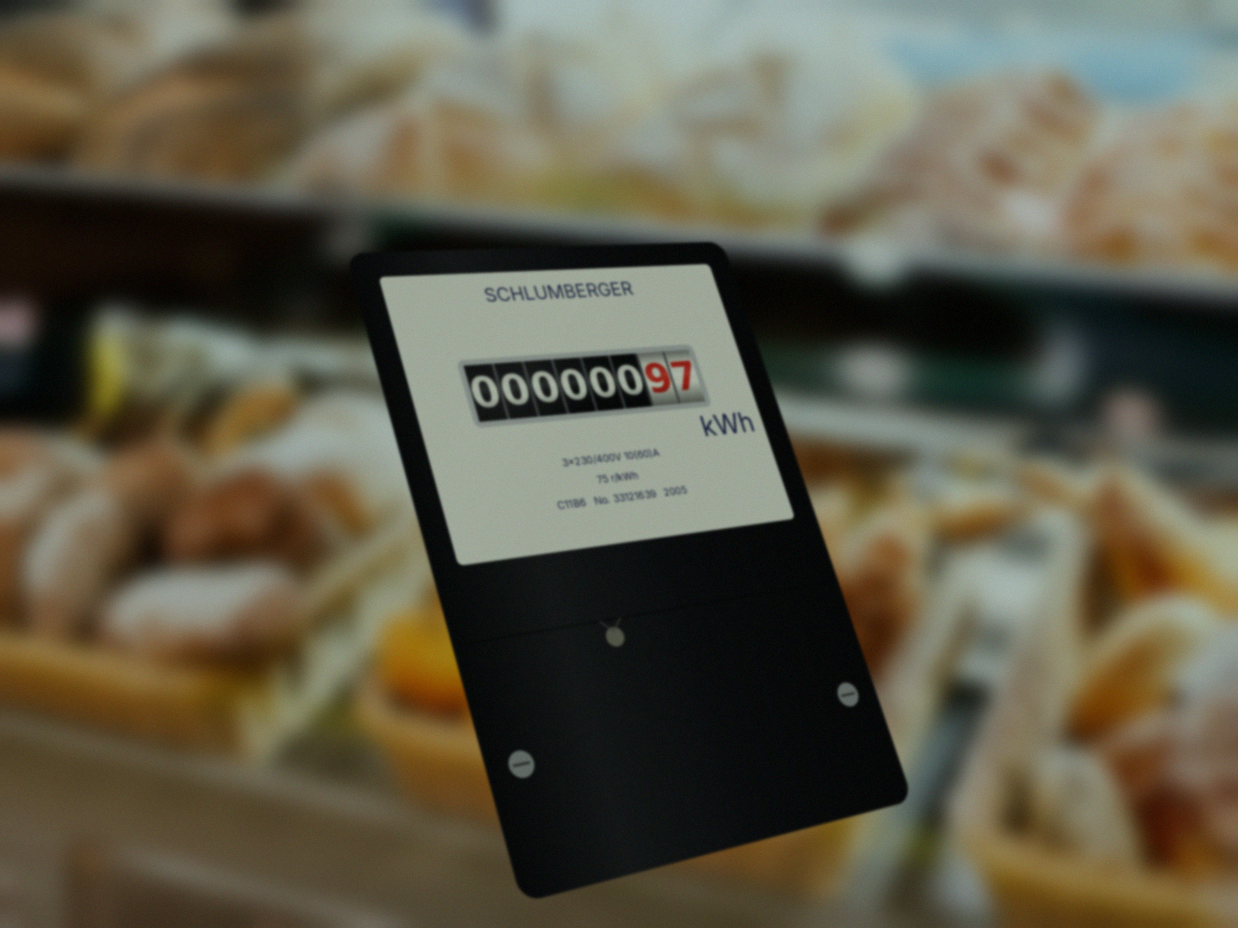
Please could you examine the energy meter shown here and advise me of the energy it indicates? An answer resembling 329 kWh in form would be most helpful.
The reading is 0.97 kWh
